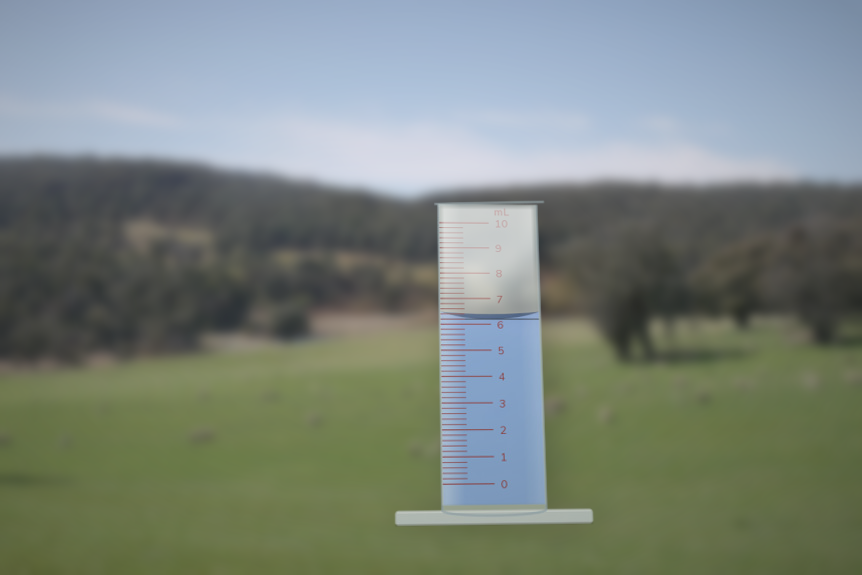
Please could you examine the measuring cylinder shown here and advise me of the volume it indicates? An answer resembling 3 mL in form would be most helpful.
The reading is 6.2 mL
